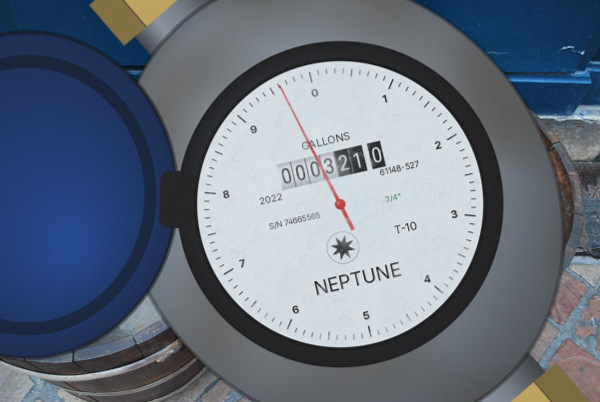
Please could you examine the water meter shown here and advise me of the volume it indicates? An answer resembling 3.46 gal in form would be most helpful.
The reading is 3209.6 gal
